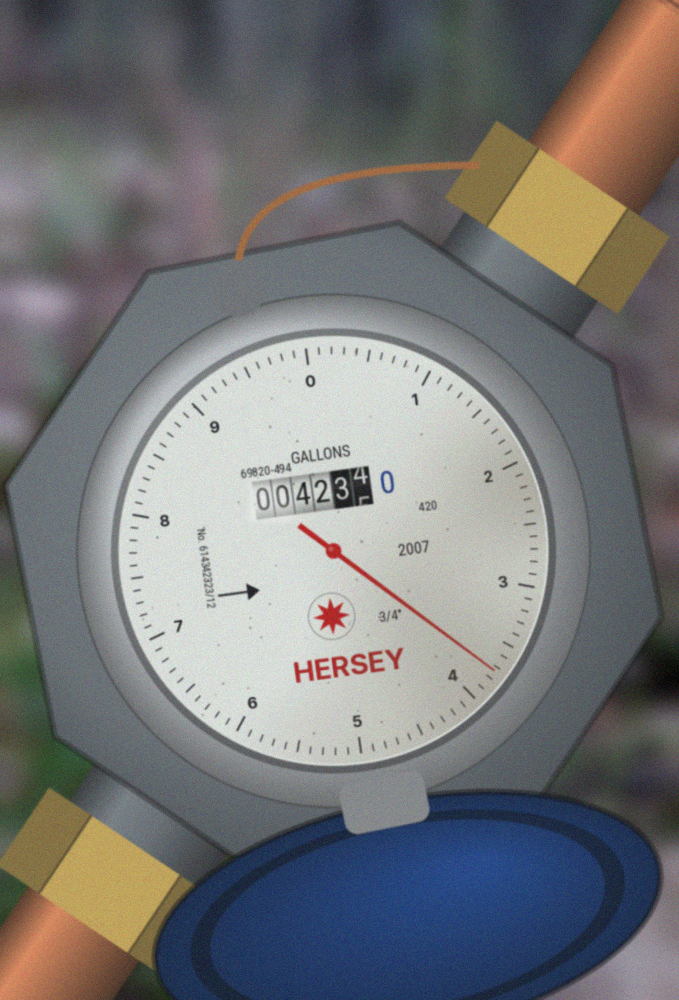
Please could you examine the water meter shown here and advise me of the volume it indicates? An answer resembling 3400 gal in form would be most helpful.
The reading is 42343.7 gal
